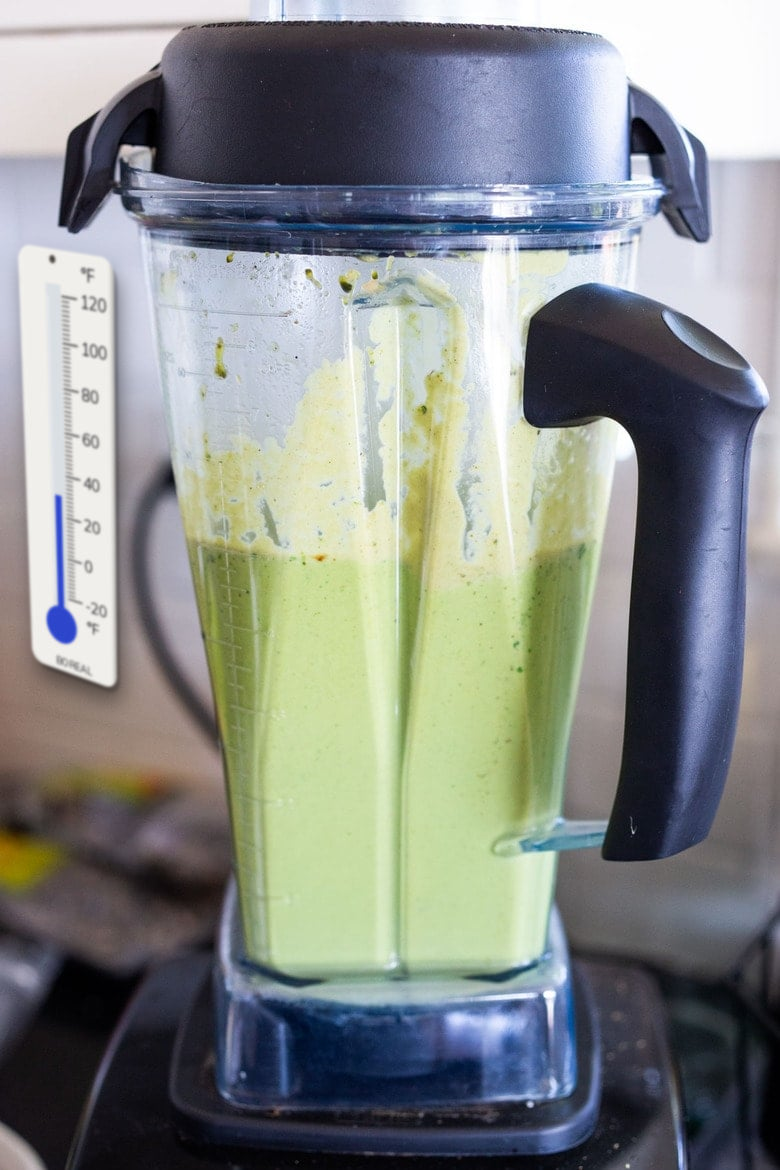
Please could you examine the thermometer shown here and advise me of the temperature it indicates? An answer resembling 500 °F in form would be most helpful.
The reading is 30 °F
